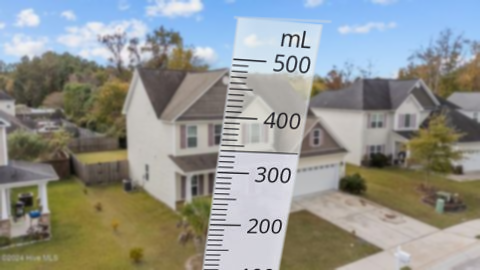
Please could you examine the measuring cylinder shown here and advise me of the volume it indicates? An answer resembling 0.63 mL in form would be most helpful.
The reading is 340 mL
